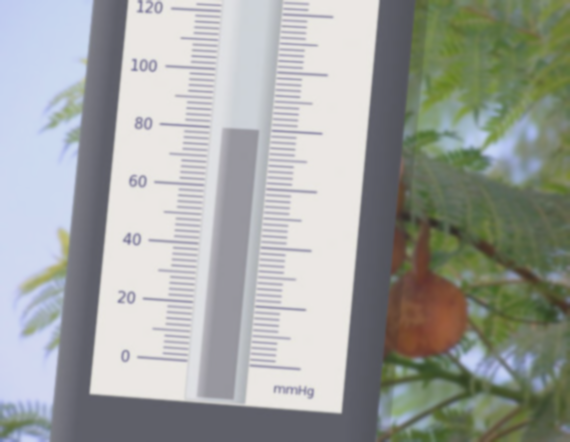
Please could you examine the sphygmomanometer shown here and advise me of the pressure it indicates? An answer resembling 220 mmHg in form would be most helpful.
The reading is 80 mmHg
